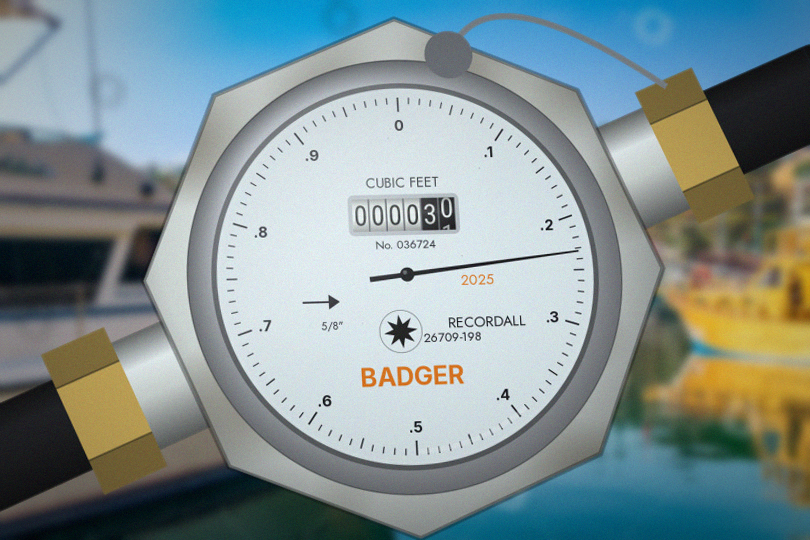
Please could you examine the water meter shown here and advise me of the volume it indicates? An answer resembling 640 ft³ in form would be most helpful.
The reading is 30.23 ft³
